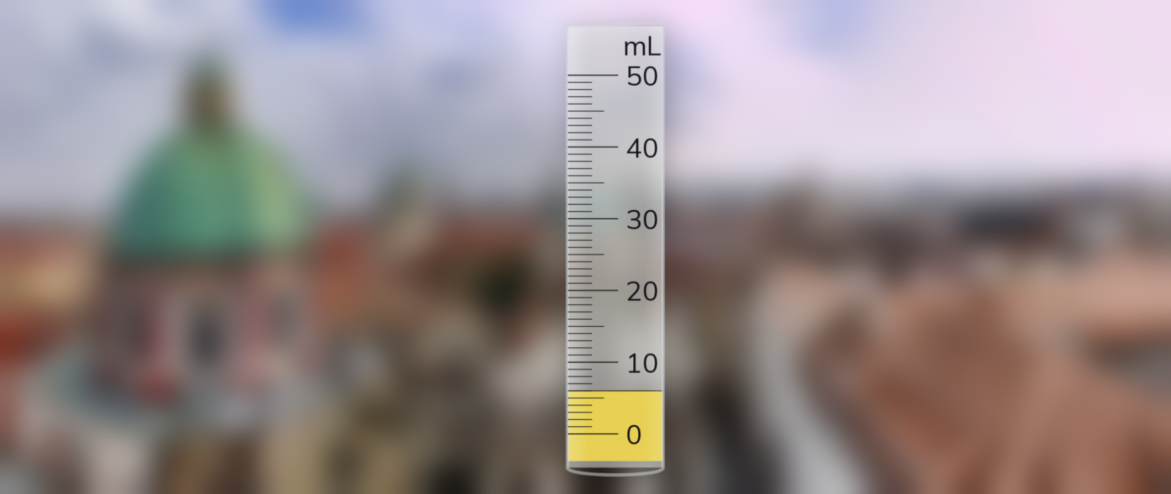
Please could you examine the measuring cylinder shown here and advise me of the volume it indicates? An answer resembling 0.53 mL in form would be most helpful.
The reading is 6 mL
